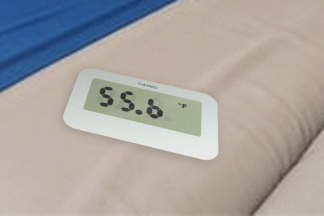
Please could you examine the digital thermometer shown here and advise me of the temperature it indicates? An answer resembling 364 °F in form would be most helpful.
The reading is 55.6 °F
